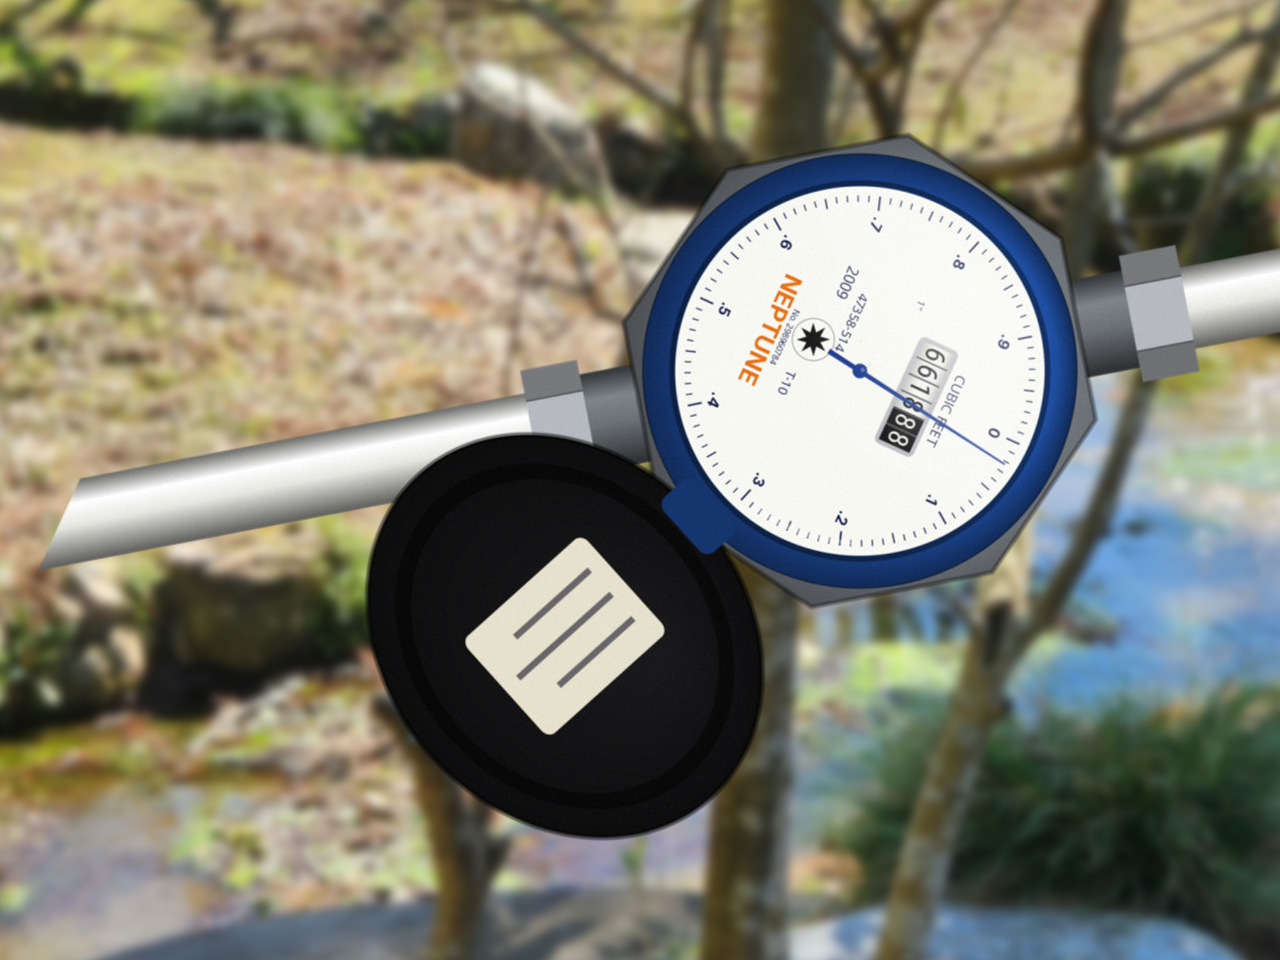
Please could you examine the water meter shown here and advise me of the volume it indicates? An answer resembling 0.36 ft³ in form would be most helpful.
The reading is 661888.02 ft³
